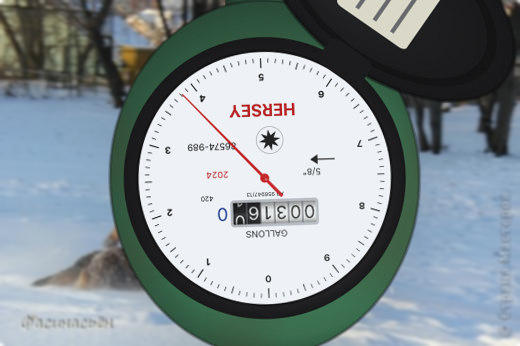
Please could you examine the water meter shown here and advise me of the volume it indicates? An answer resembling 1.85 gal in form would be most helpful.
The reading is 31603.8 gal
